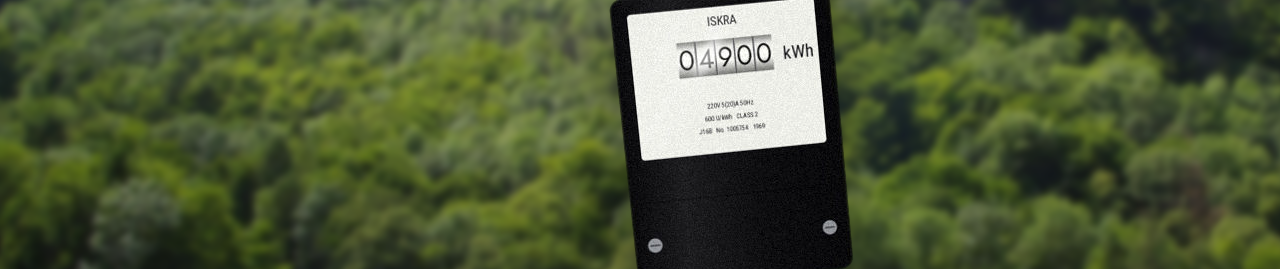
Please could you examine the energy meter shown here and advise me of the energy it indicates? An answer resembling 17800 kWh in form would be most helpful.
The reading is 4900 kWh
